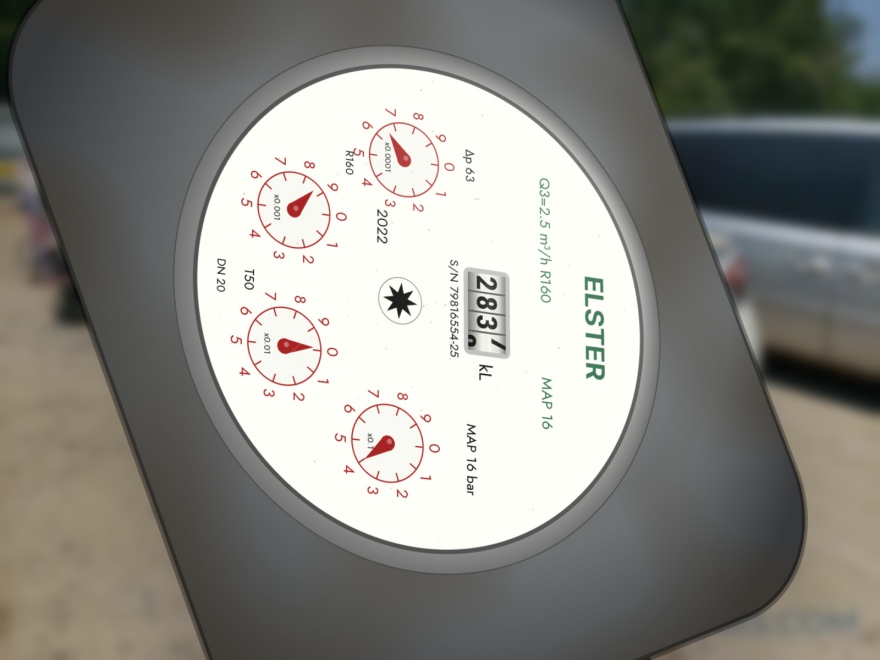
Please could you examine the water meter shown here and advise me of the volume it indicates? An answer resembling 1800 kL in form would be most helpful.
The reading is 2837.3986 kL
